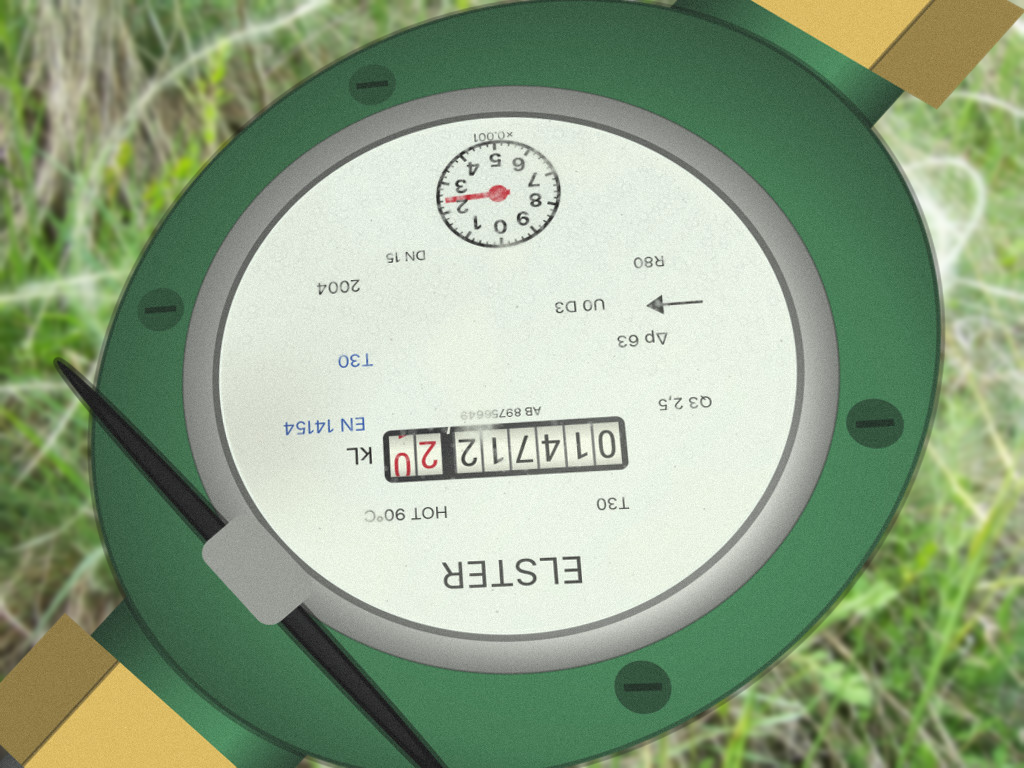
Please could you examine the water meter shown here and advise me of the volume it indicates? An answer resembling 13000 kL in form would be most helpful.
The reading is 14712.202 kL
